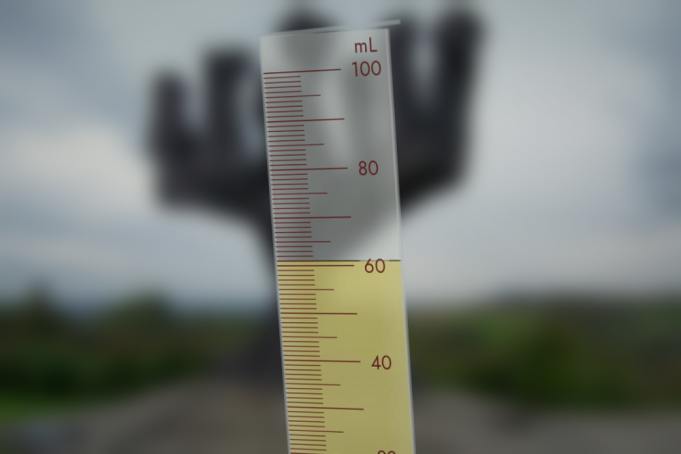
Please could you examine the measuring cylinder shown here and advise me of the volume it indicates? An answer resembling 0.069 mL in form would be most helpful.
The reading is 61 mL
